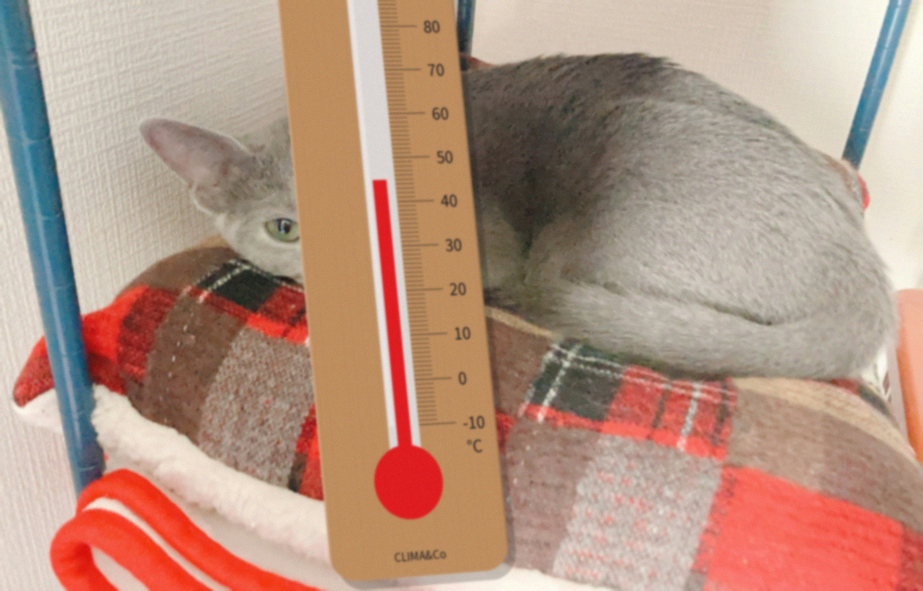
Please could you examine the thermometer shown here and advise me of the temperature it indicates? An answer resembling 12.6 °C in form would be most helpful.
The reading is 45 °C
